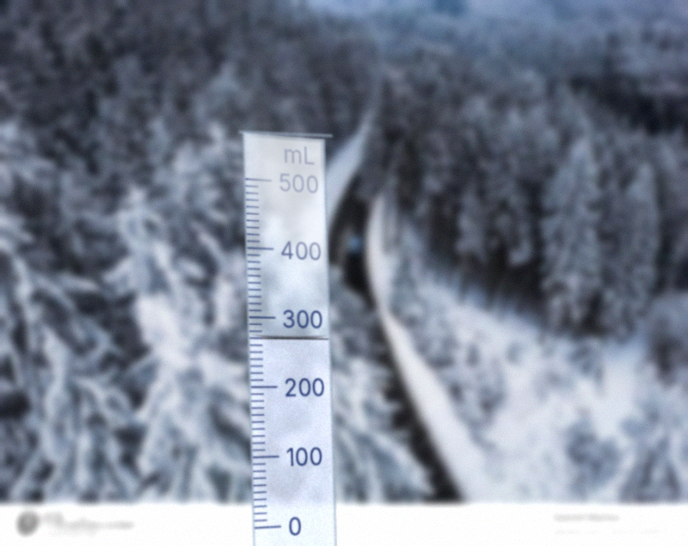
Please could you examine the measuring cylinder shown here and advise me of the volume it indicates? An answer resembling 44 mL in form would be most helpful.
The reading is 270 mL
